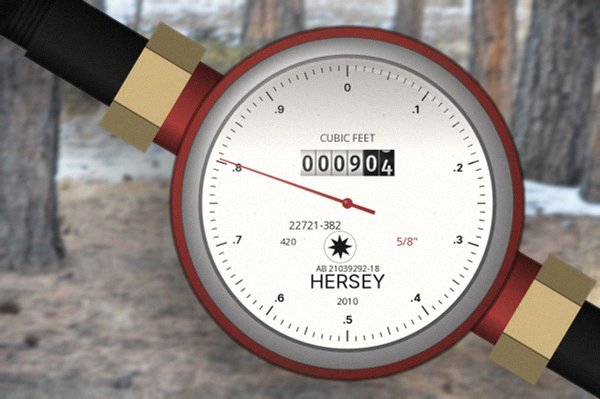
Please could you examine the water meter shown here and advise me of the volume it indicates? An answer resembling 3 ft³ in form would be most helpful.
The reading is 903.80 ft³
